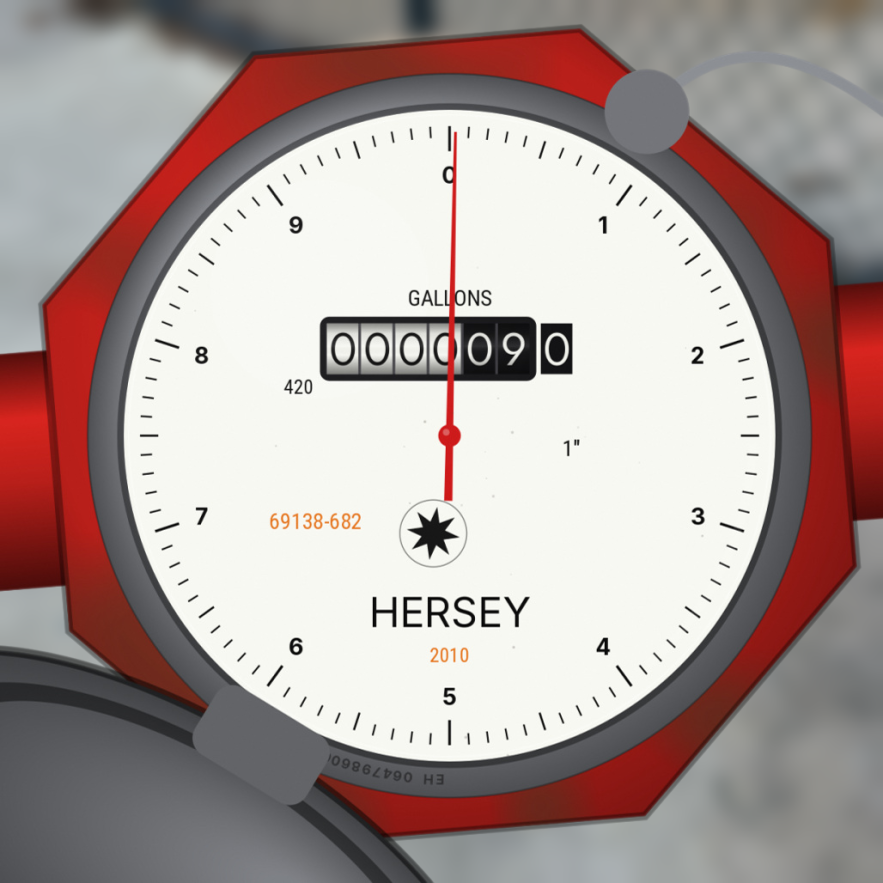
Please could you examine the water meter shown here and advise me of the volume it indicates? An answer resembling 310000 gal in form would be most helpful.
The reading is 90.0 gal
